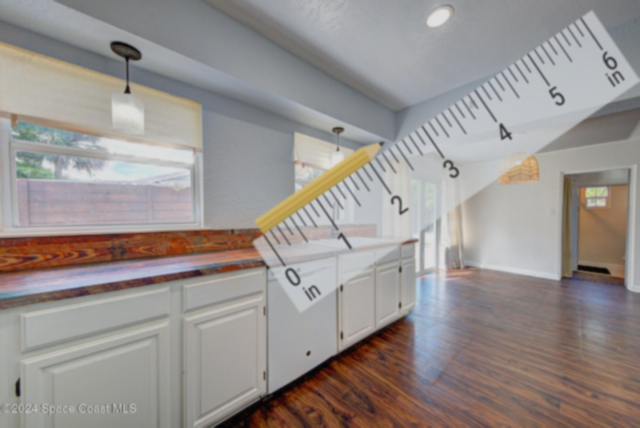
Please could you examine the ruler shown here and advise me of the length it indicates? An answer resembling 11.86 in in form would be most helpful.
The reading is 2.375 in
